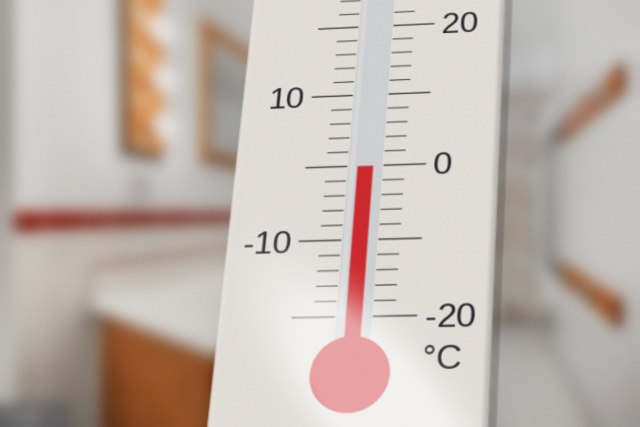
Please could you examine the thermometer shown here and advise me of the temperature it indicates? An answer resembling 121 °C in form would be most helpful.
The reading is 0 °C
